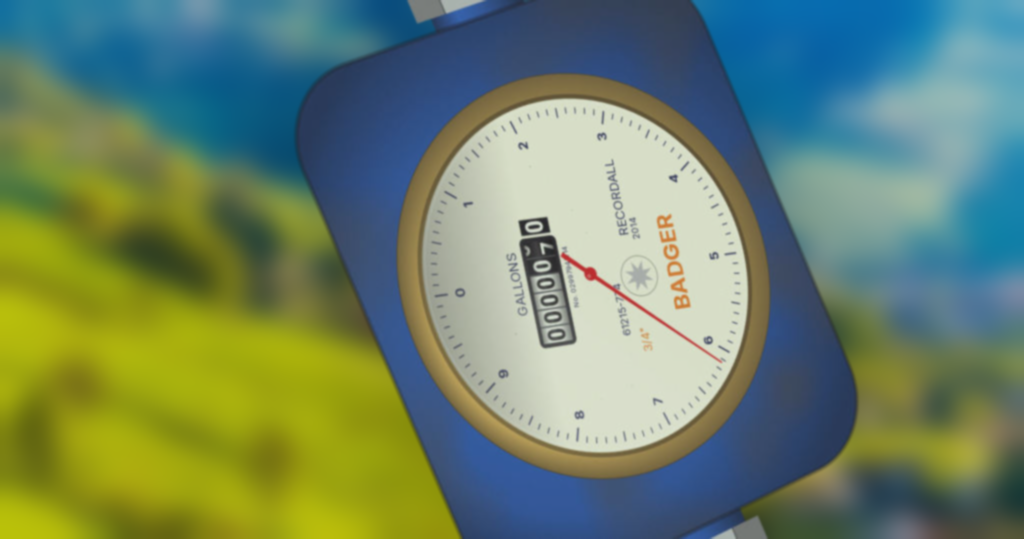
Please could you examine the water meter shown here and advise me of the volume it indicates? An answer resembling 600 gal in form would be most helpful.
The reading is 66.1 gal
